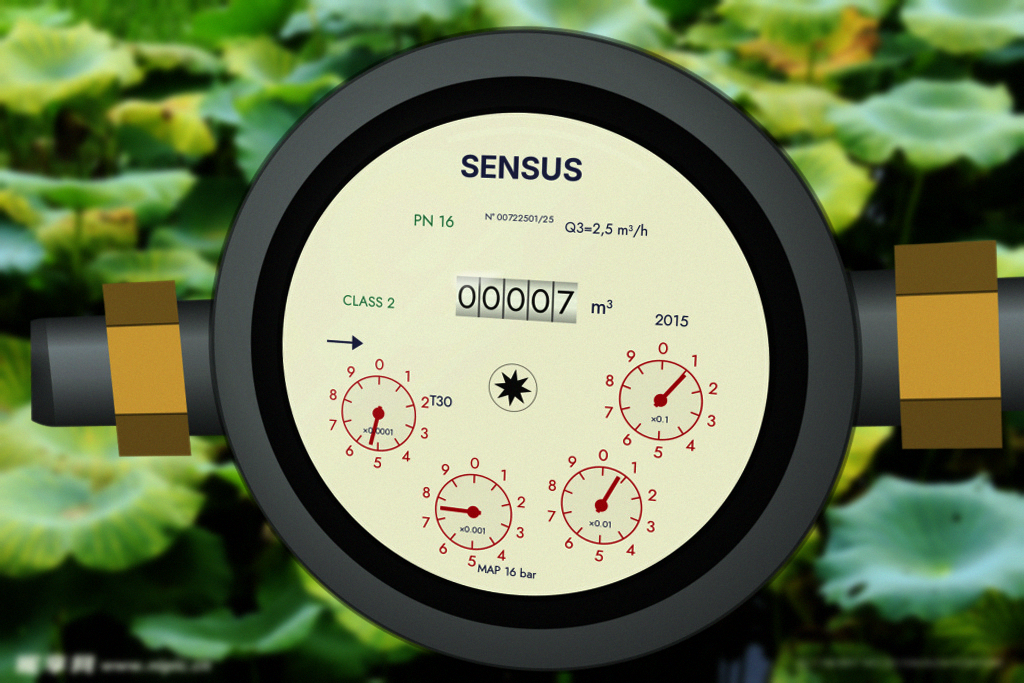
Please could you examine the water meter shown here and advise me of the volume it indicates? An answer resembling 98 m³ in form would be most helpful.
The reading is 7.1075 m³
